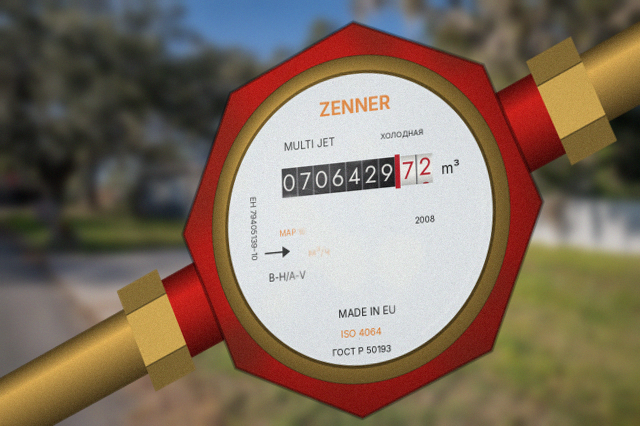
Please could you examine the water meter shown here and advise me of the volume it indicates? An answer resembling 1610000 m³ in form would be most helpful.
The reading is 706429.72 m³
